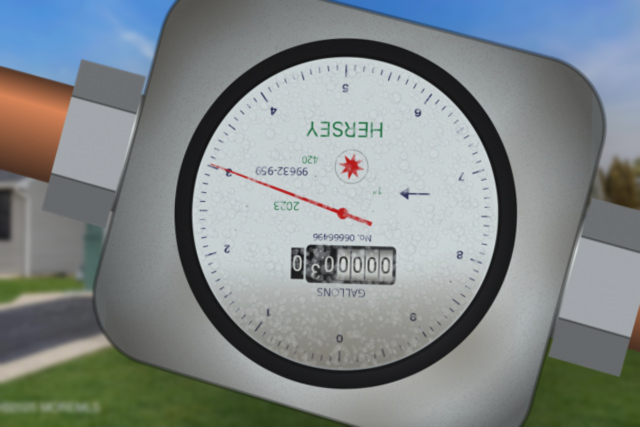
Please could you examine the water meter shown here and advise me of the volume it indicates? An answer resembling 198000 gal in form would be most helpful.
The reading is 33.0 gal
